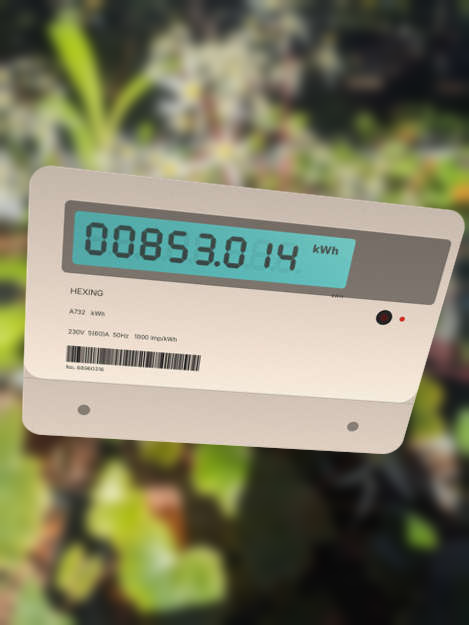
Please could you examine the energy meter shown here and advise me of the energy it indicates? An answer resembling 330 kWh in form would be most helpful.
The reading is 853.014 kWh
